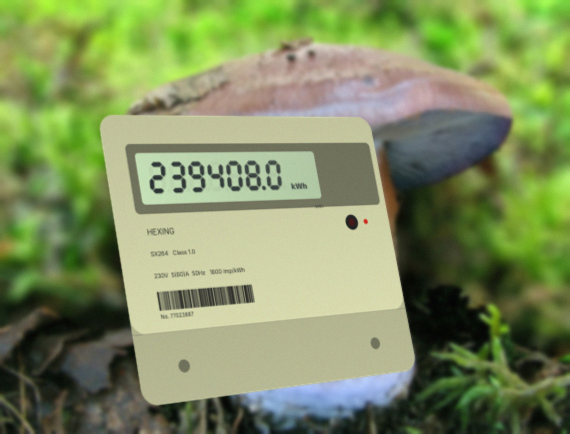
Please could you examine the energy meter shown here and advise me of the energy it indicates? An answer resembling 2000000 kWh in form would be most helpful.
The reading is 239408.0 kWh
